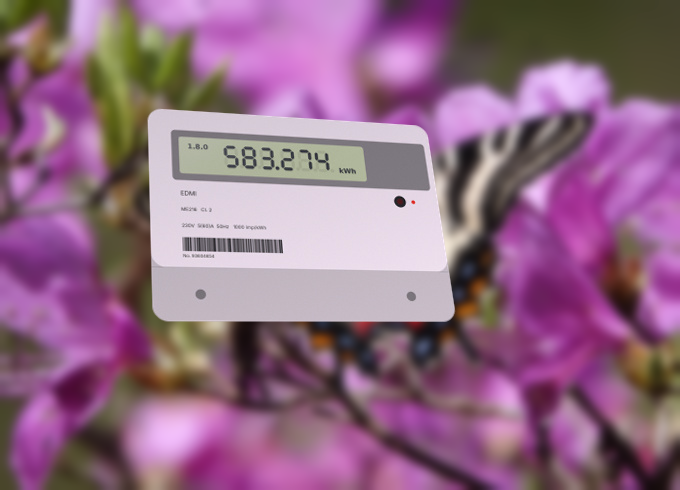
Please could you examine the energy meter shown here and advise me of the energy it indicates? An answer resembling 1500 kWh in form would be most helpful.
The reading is 583.274 kWh
